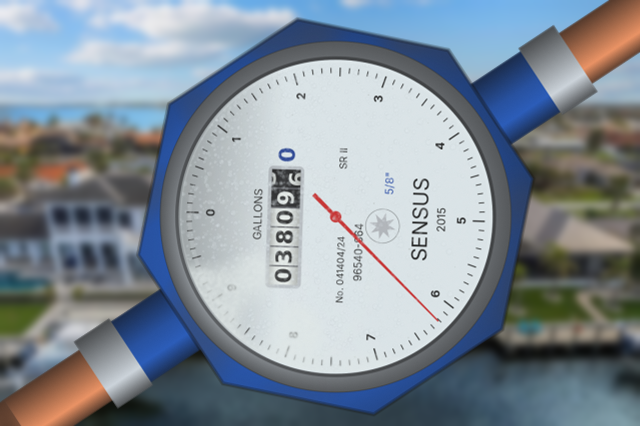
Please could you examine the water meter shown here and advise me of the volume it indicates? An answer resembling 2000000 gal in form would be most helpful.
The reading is 380956.2 gal
